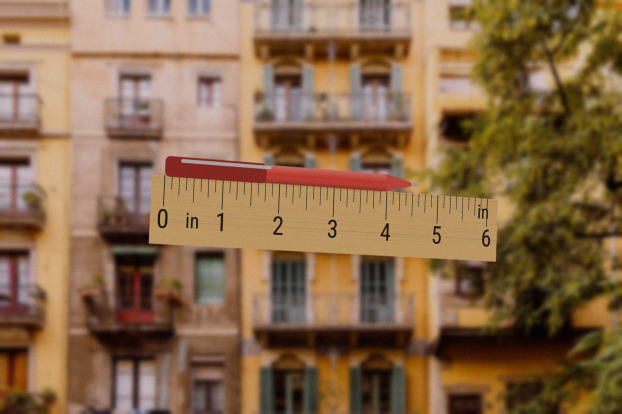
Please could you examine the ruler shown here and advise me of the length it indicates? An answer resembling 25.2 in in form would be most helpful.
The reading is 4.625 in
